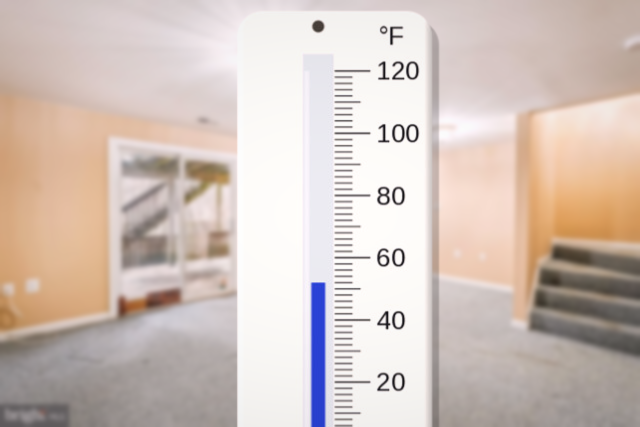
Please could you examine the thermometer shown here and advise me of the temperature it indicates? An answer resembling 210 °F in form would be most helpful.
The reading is 52 °F
